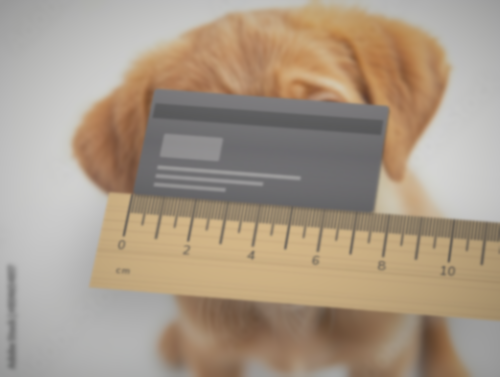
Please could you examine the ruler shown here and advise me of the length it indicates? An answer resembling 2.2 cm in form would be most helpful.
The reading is 7.5 cm
